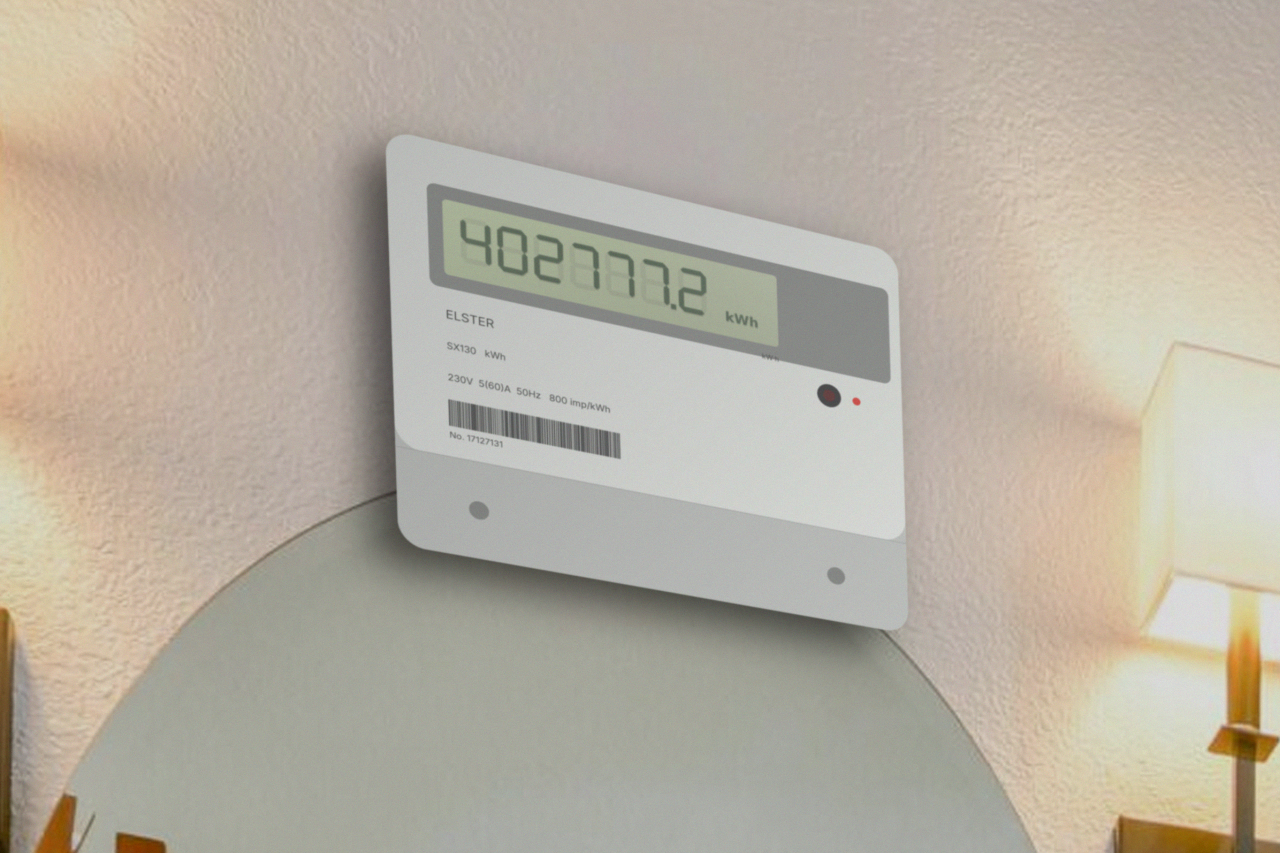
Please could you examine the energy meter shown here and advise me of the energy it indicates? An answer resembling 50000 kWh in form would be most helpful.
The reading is 402777.2 kWh
